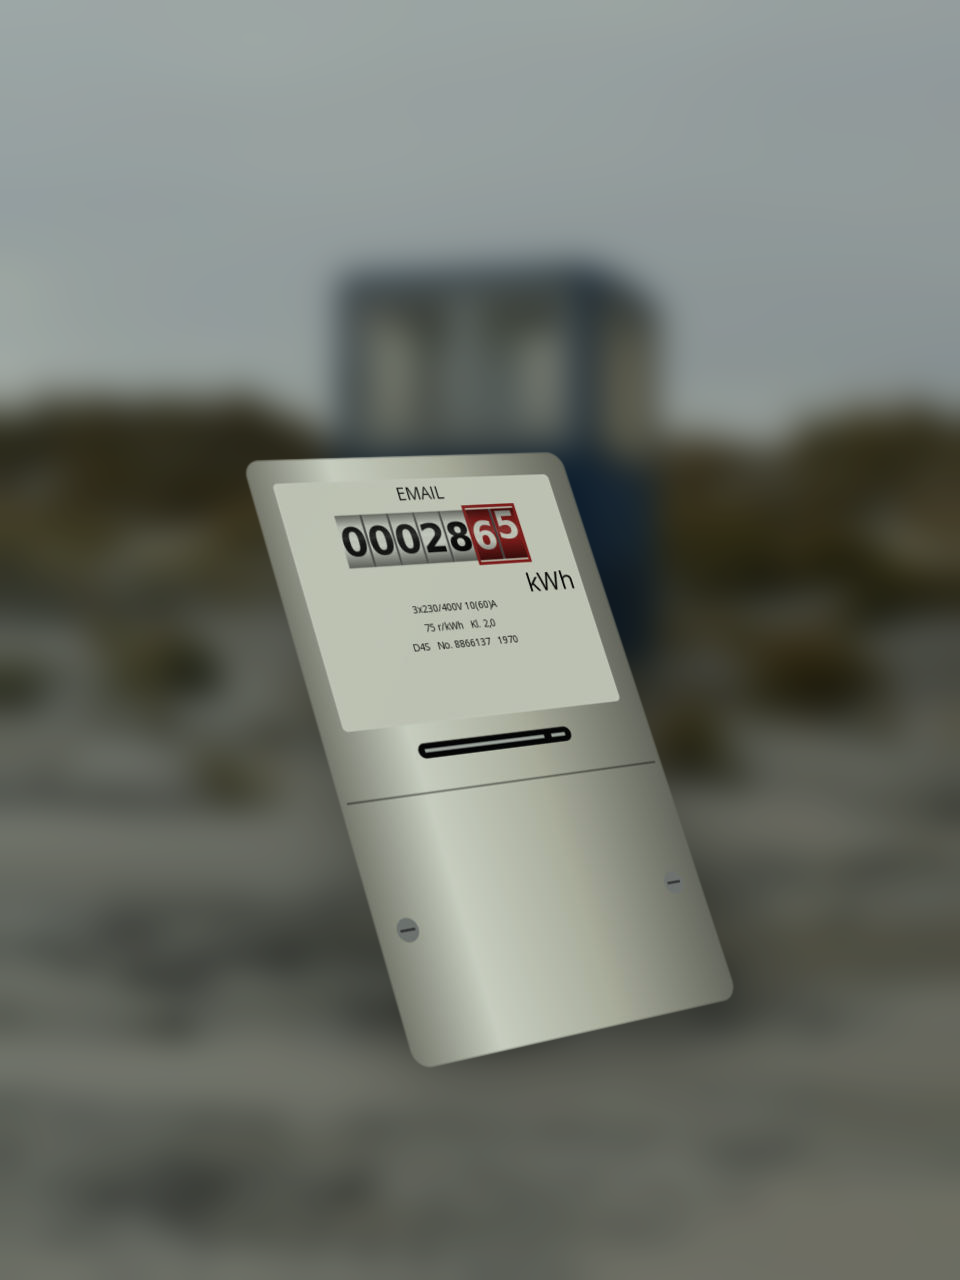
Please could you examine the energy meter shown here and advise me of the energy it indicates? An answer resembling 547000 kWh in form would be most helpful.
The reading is 28.65 kWh
